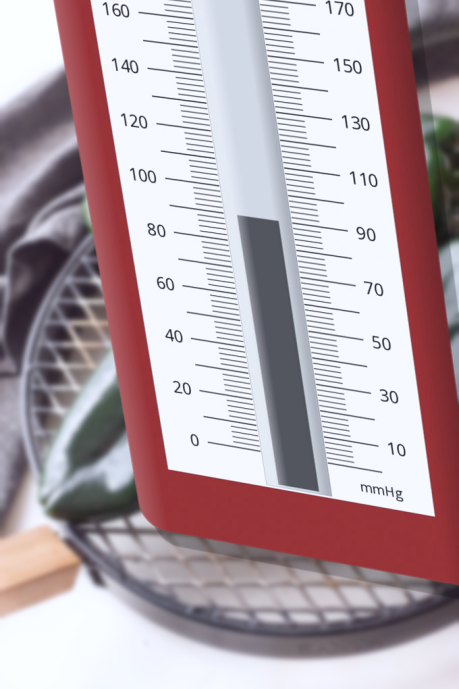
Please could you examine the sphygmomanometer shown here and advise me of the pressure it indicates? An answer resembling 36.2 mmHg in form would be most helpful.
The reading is 90 mmHg
